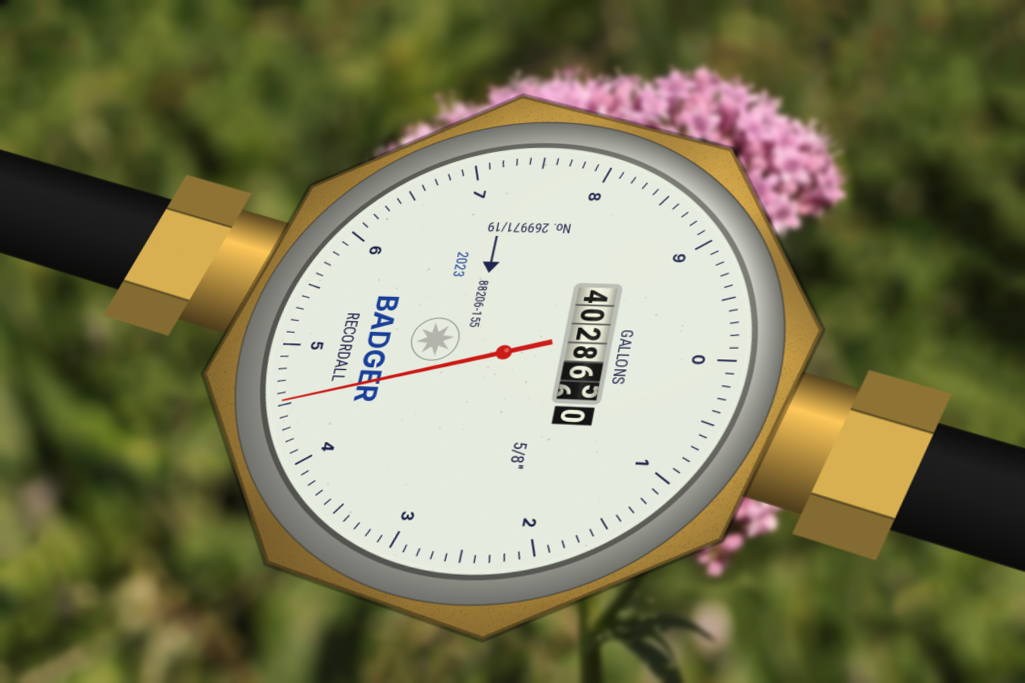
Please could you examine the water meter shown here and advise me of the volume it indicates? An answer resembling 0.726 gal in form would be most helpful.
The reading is 4028654.5 gal
